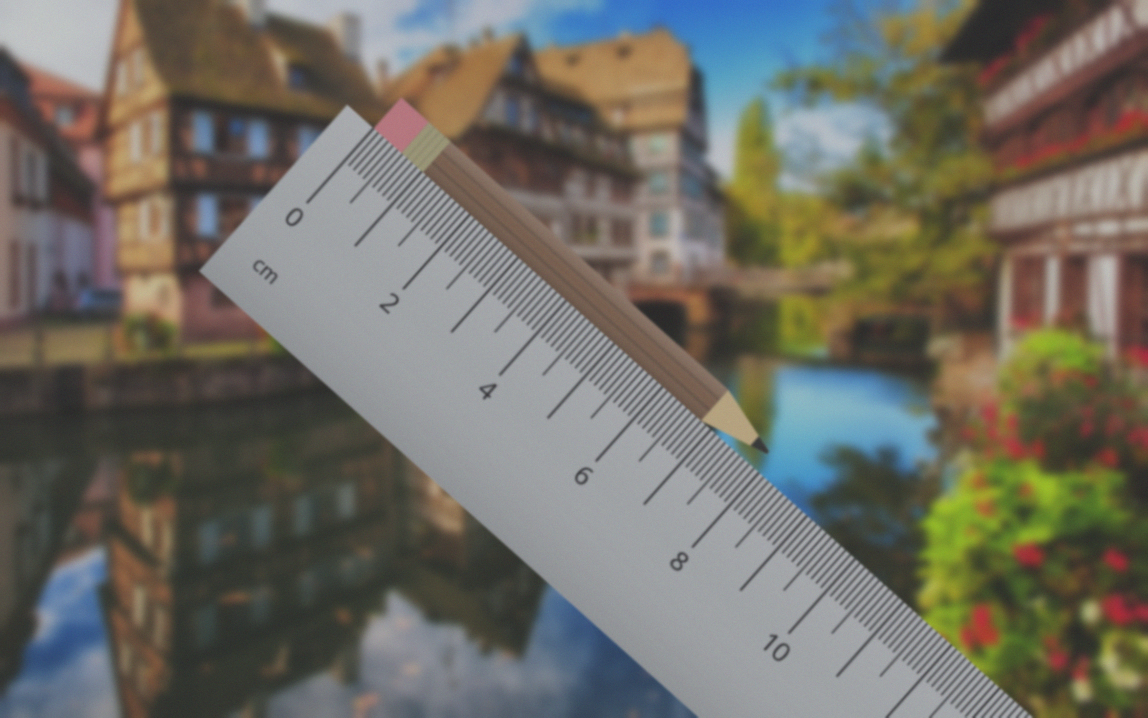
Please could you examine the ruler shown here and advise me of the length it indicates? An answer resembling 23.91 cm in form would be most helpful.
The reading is 7.9 cm
